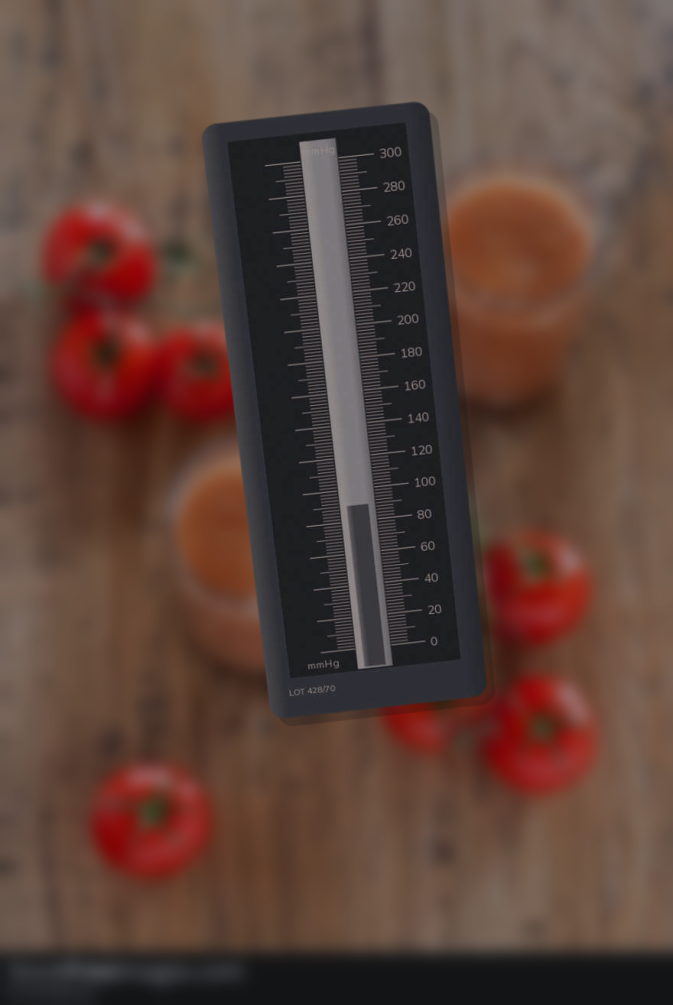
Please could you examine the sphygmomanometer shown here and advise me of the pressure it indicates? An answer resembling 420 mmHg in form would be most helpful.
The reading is 90 mmHg
